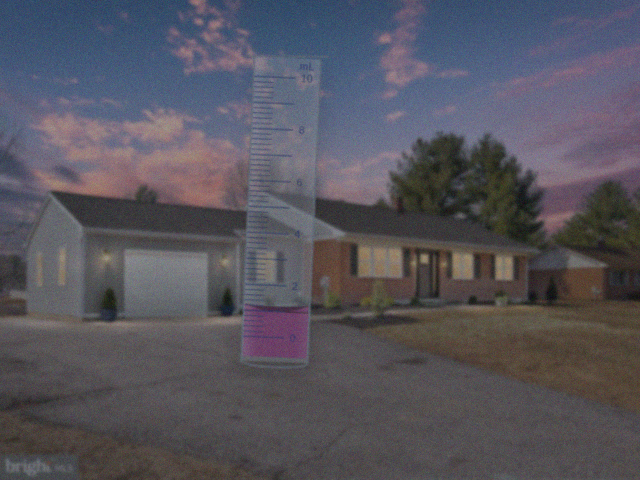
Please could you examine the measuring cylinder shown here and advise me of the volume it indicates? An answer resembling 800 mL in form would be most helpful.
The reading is 1 mL
